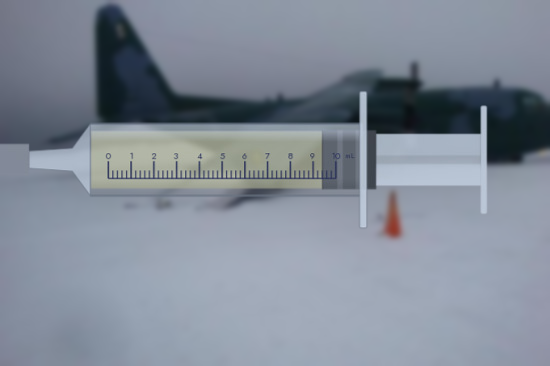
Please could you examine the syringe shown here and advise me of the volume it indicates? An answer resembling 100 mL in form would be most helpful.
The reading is 9.4 mL
